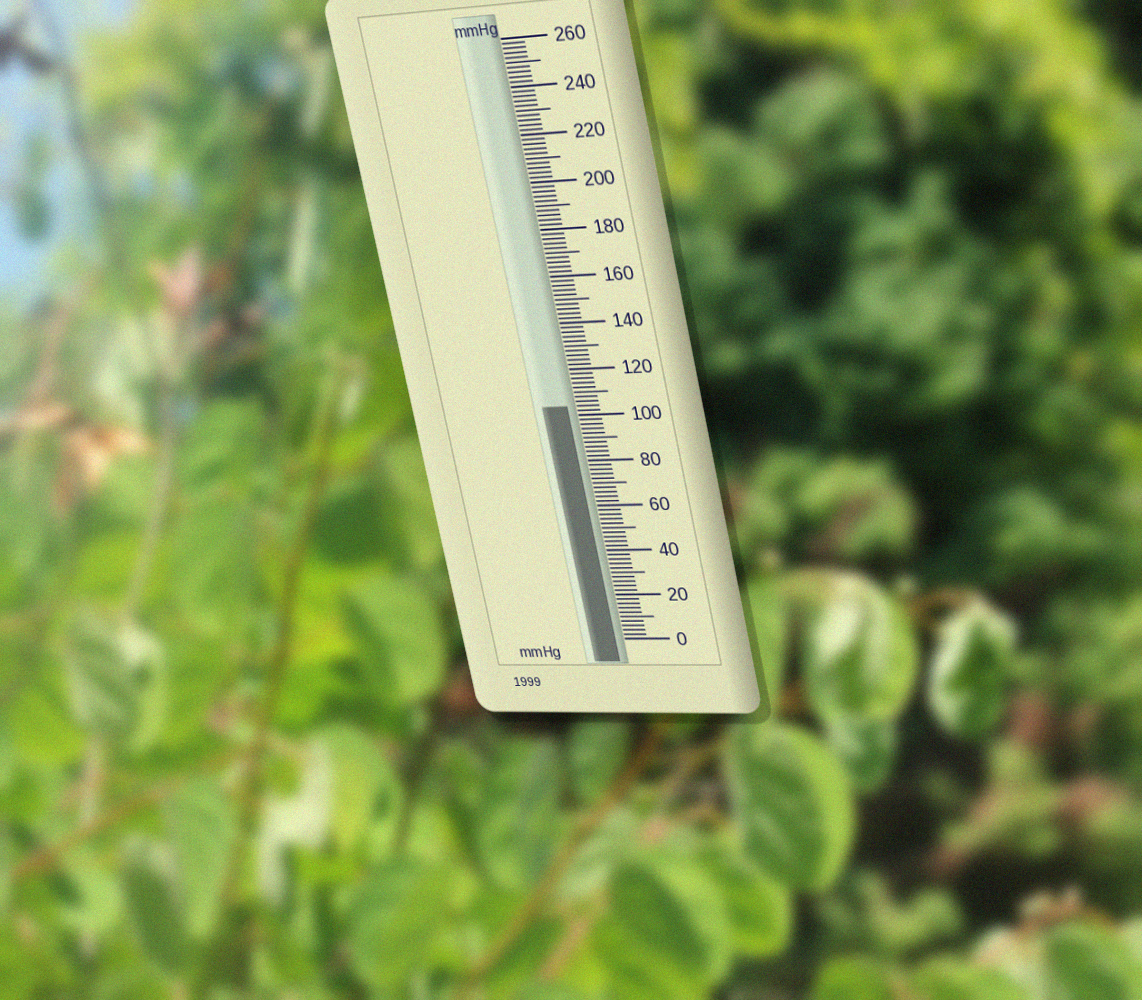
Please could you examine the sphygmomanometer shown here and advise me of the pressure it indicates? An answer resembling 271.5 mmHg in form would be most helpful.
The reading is 104 mmHg
